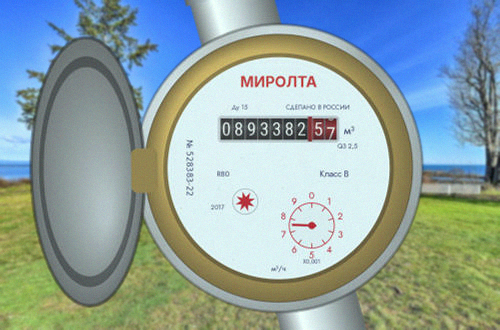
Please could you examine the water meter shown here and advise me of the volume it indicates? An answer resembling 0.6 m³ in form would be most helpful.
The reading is 893382.567 m³
